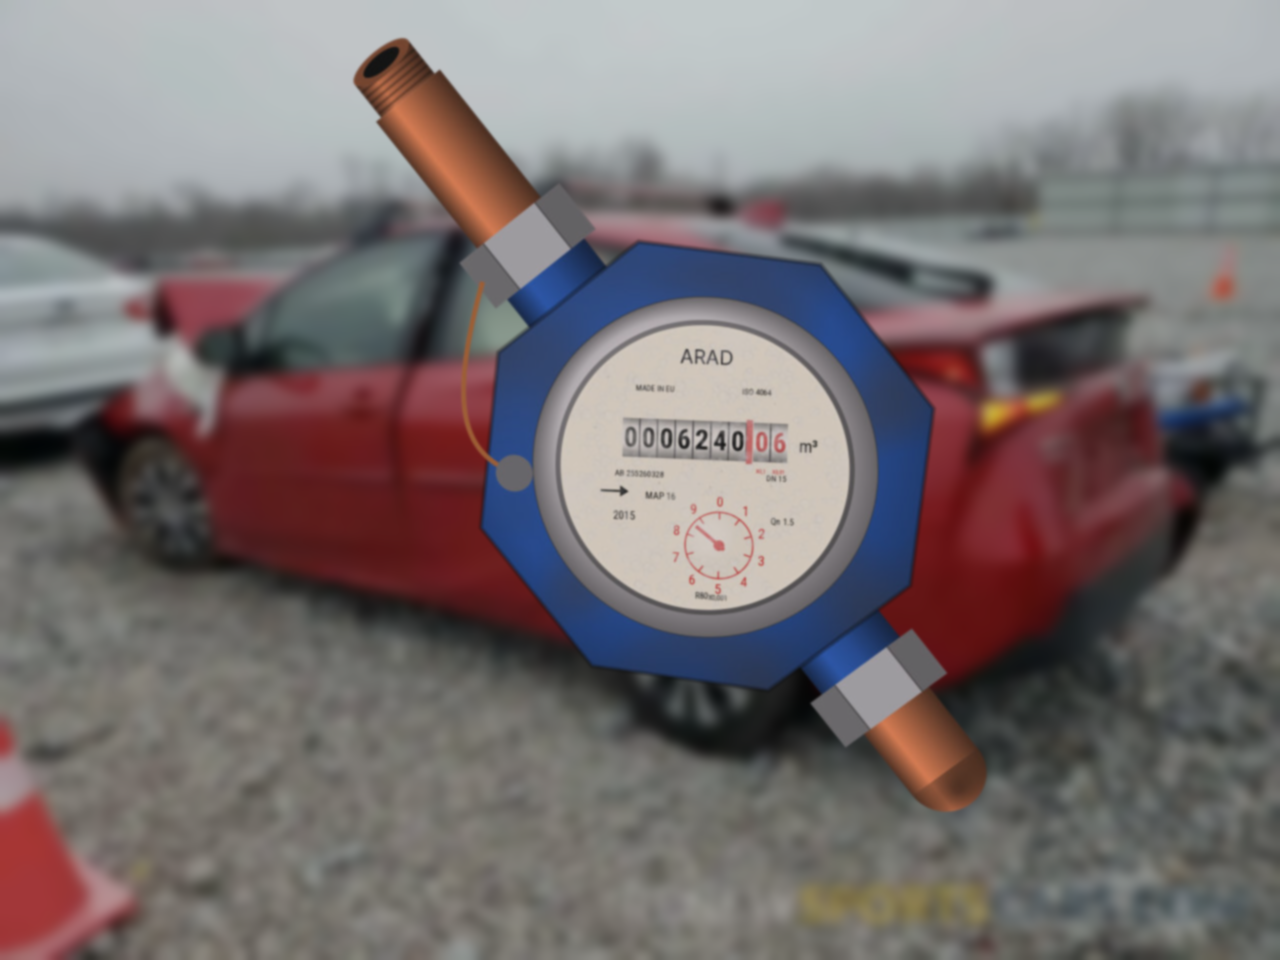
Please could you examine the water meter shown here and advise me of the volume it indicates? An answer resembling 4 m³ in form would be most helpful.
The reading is 6240.068 m³
